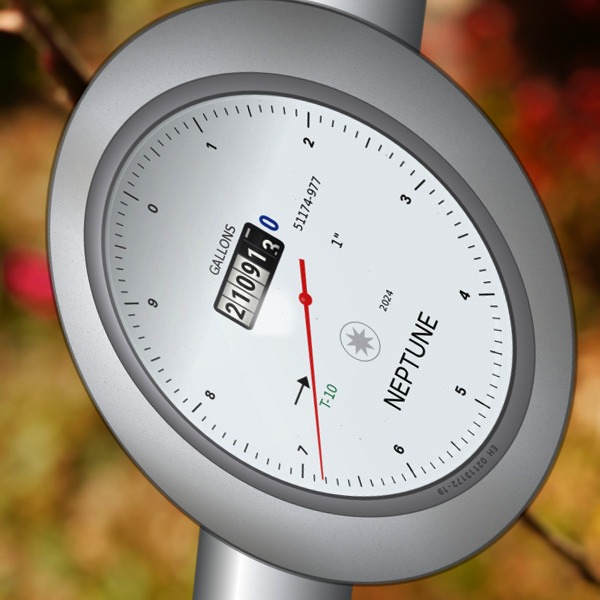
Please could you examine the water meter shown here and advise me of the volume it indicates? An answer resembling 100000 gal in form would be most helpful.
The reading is 2109126.8 gal
